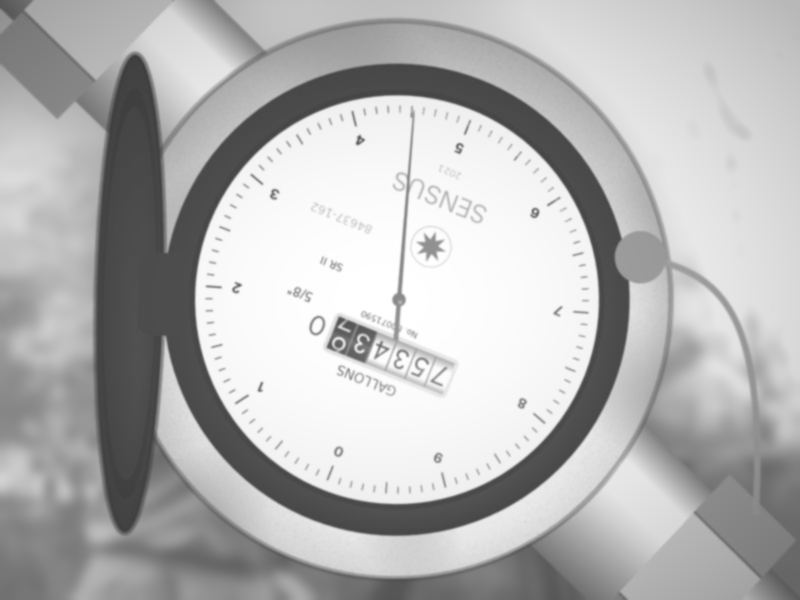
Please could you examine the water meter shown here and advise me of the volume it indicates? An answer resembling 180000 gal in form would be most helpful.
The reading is 7534364.5 gal
